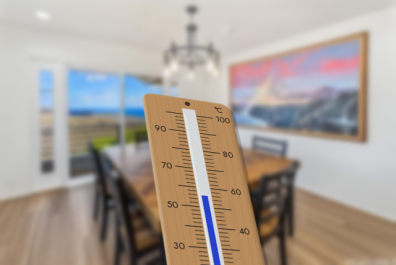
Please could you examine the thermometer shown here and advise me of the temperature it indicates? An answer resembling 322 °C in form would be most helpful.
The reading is 56 °C
